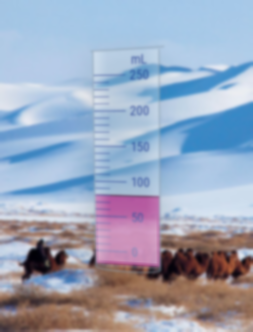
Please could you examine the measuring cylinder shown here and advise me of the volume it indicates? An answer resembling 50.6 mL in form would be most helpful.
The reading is 80 mL
